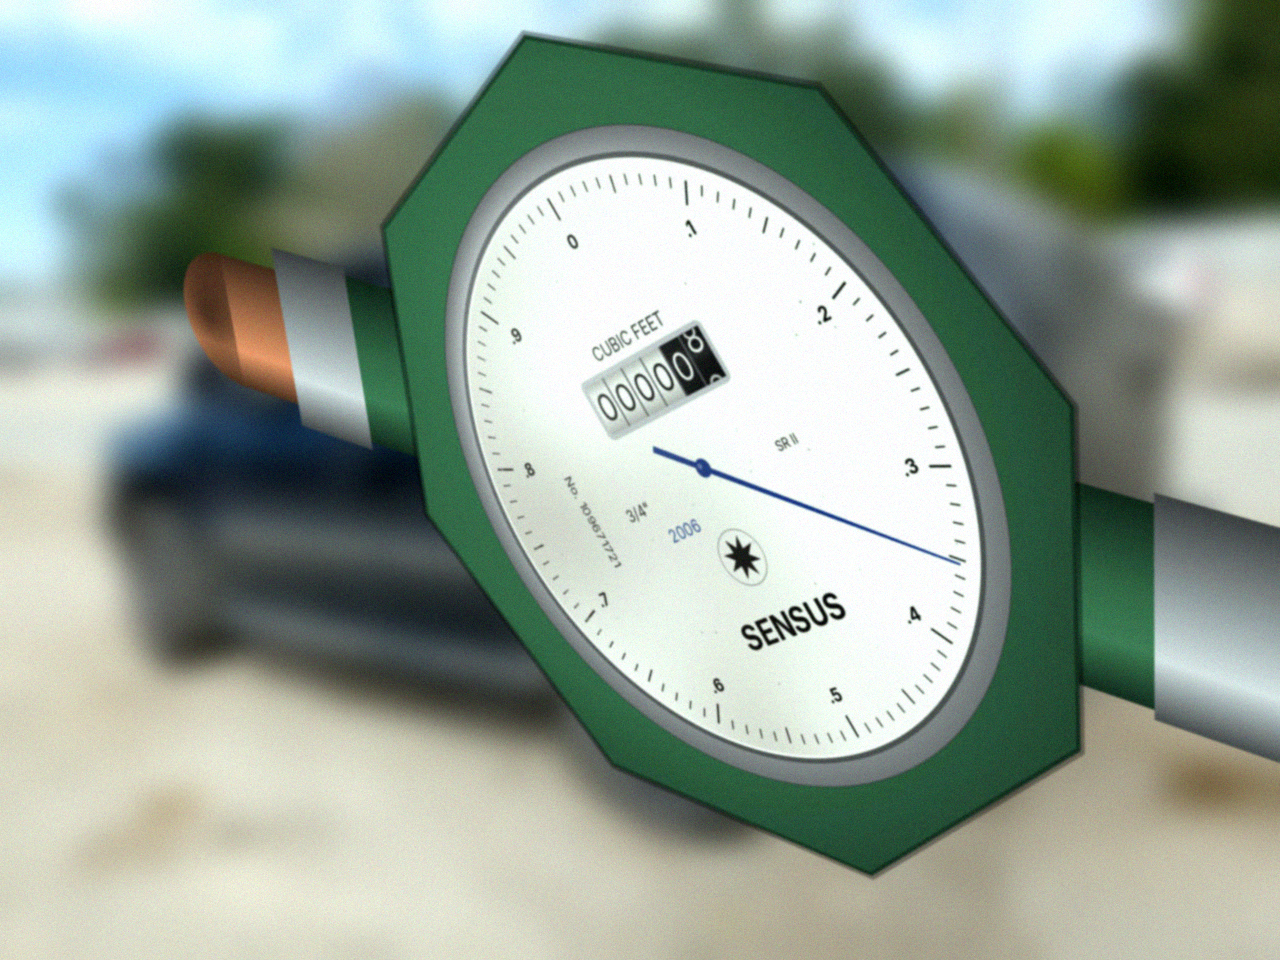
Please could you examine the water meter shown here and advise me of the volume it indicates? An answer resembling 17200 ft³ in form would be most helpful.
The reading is 8.35 ft³
